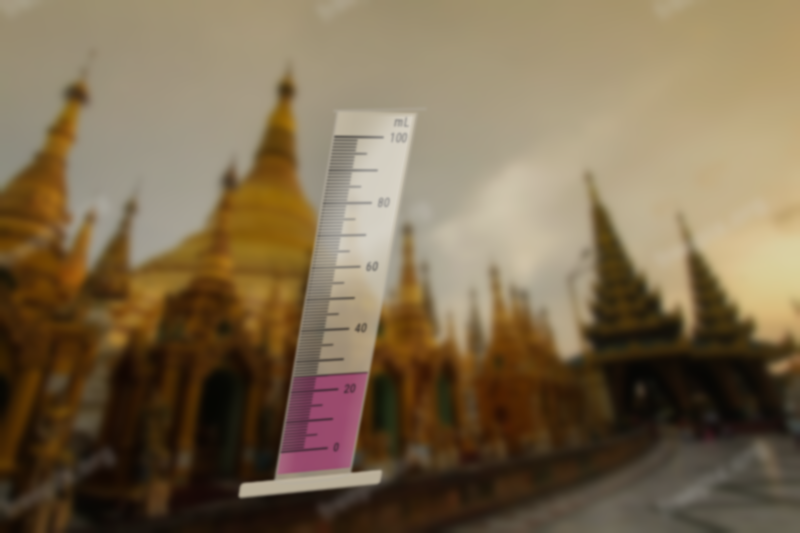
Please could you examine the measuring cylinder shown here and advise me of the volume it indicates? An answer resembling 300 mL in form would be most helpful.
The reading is 25 mL
